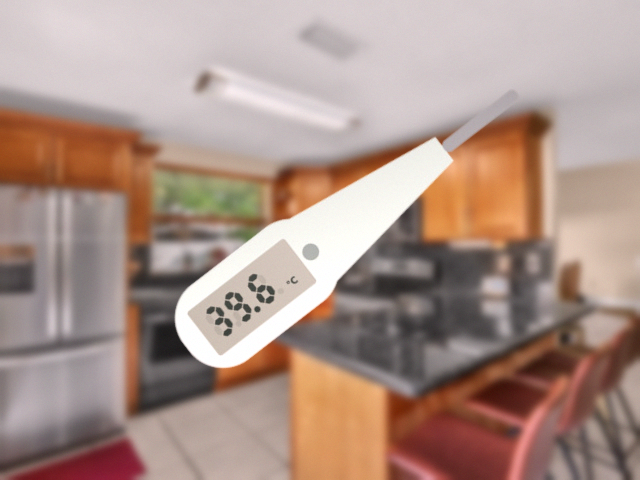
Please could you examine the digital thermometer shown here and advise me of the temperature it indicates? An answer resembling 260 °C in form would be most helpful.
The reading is 39.6 °C
